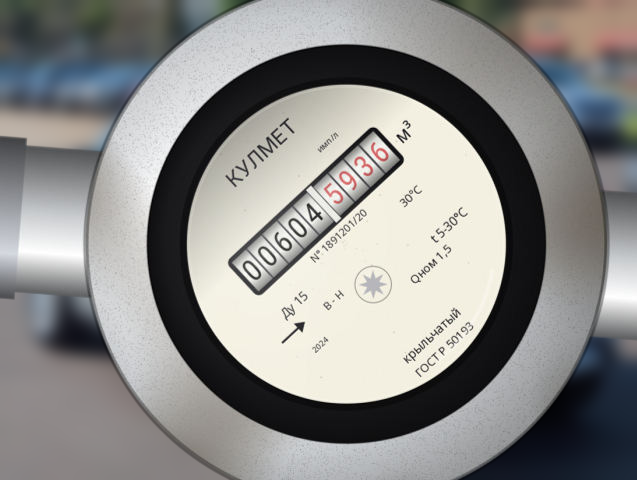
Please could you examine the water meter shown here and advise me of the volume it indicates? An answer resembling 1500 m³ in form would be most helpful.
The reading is 604.5936 m³
